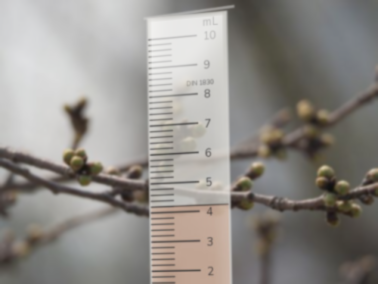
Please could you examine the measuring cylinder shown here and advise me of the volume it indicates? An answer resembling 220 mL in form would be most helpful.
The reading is 4.2 mL
